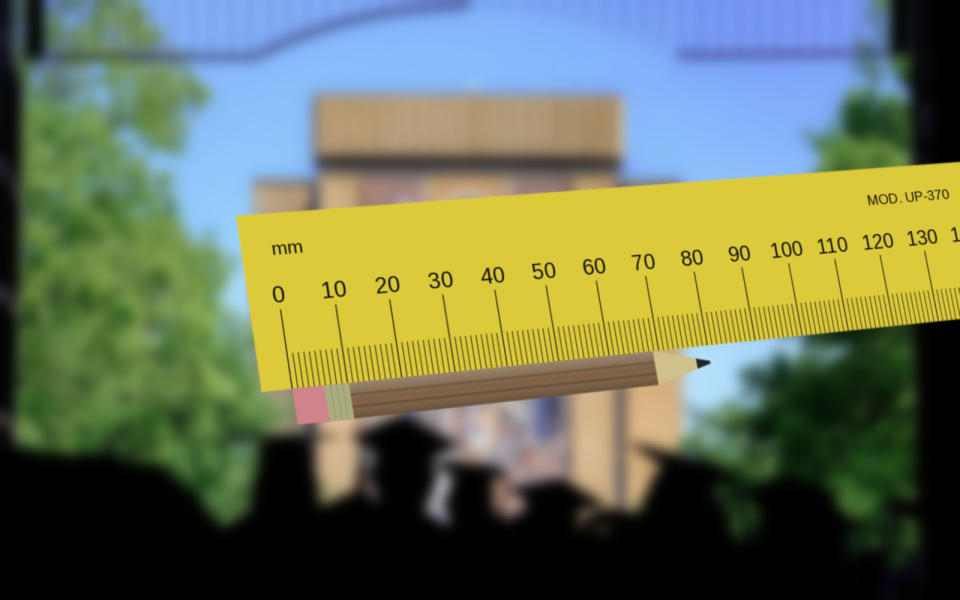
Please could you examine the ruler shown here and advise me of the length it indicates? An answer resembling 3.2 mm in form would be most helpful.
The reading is 80 mm
